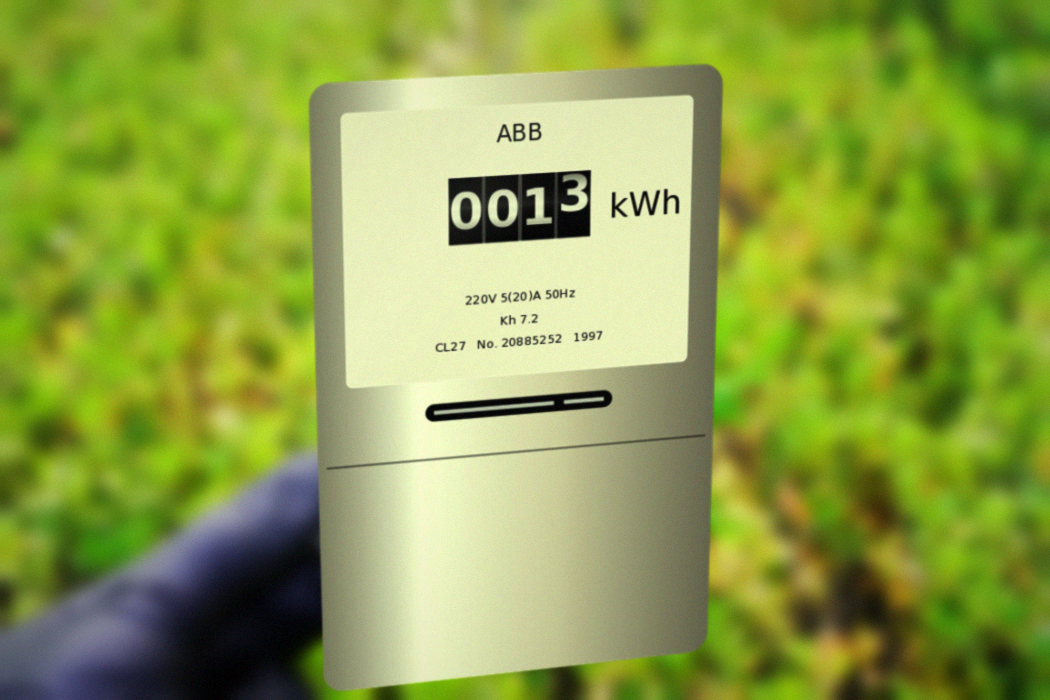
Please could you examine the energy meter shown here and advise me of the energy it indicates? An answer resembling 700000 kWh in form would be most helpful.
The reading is 13 kWh
